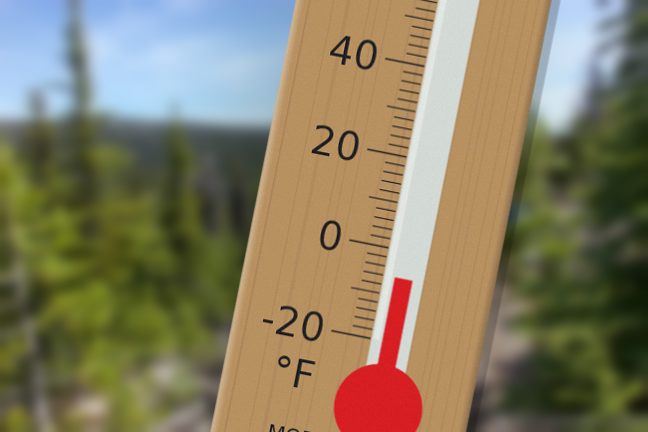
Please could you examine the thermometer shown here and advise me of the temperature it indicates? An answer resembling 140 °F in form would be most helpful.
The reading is -6 °F
